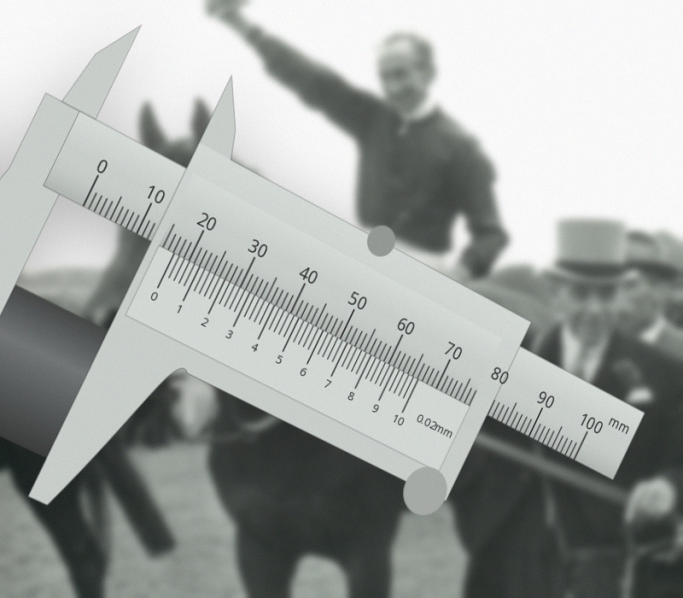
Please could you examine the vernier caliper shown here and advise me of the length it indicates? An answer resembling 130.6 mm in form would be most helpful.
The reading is 17.2 mm
